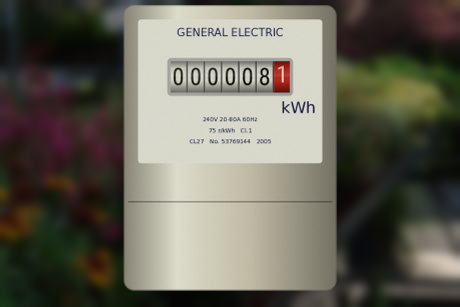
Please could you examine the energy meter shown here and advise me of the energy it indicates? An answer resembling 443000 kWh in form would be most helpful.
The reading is 8.1 kWh
